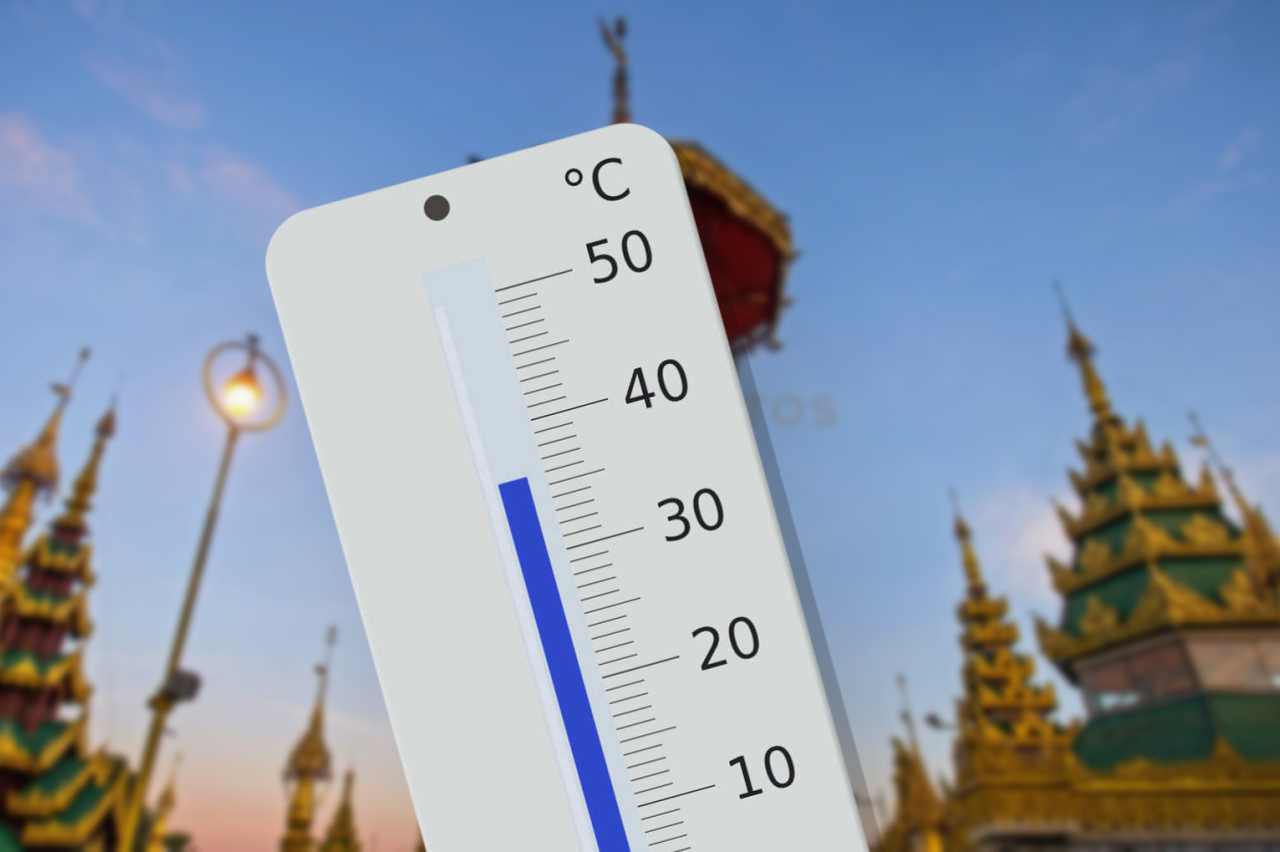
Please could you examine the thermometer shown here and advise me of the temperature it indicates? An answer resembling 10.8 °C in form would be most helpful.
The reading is 36 °C
